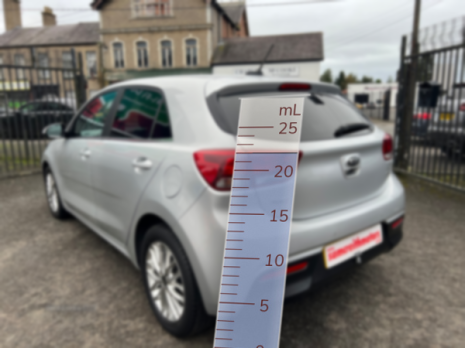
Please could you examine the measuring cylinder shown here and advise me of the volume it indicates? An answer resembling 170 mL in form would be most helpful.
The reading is 22 mL
